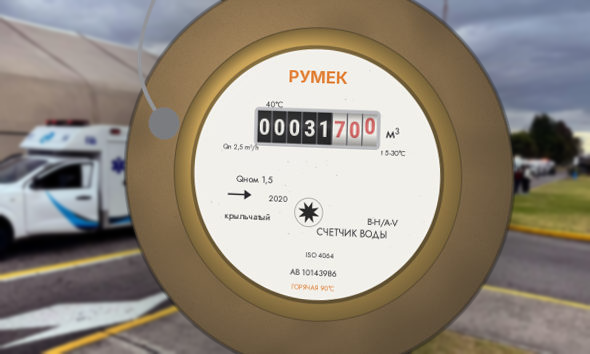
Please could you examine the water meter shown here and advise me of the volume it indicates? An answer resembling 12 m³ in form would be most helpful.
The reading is 31.700 m³
